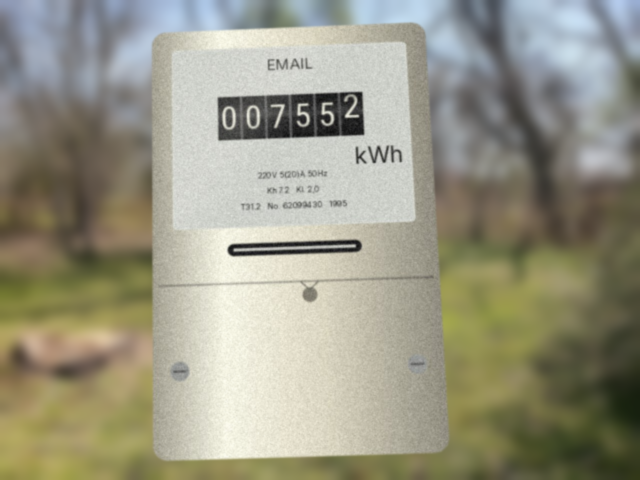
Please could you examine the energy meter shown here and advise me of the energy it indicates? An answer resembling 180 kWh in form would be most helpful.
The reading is 7552 kWh
